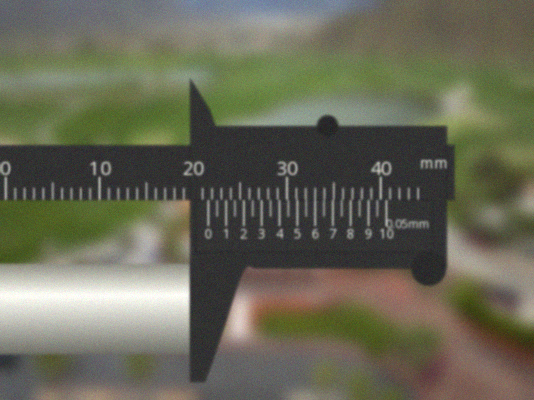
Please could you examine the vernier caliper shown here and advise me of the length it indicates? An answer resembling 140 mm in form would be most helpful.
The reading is 21.6 mm
